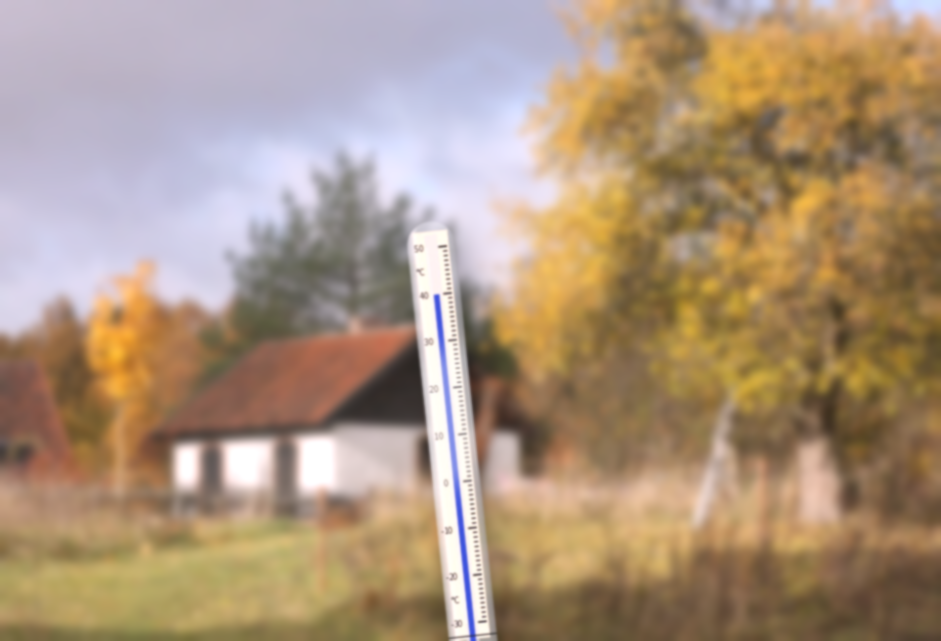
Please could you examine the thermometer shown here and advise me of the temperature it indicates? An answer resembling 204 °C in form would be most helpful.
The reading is 40 °C
